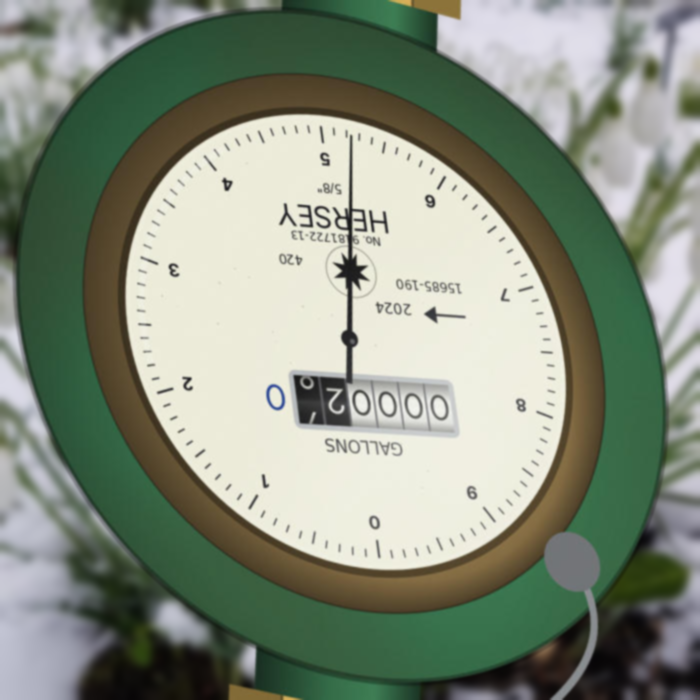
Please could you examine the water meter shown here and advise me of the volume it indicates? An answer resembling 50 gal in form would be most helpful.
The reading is 275.2 gal
